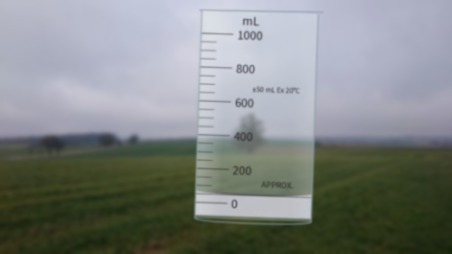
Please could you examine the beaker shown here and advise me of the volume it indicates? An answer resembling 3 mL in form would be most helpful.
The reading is 50 mL
